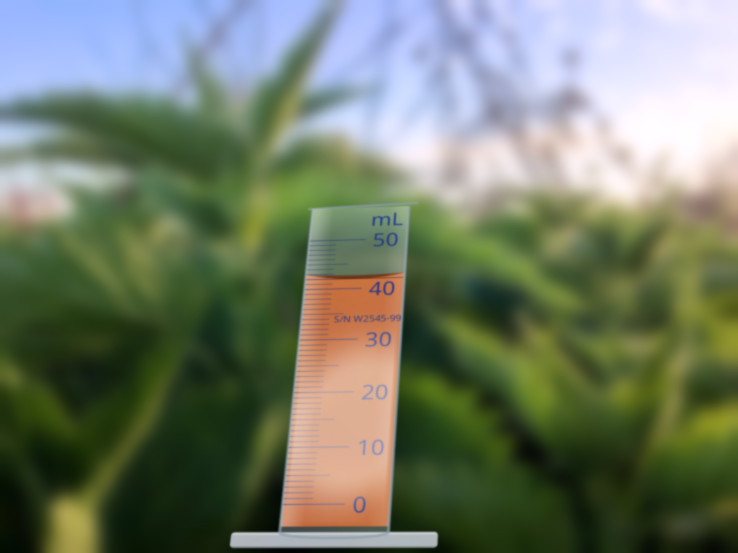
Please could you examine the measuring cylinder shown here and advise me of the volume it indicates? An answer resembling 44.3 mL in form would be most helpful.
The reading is 42 mL
